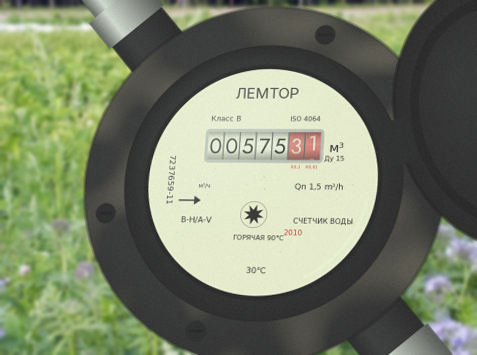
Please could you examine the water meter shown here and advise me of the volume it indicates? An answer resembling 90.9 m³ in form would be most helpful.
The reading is 575.31 m³
